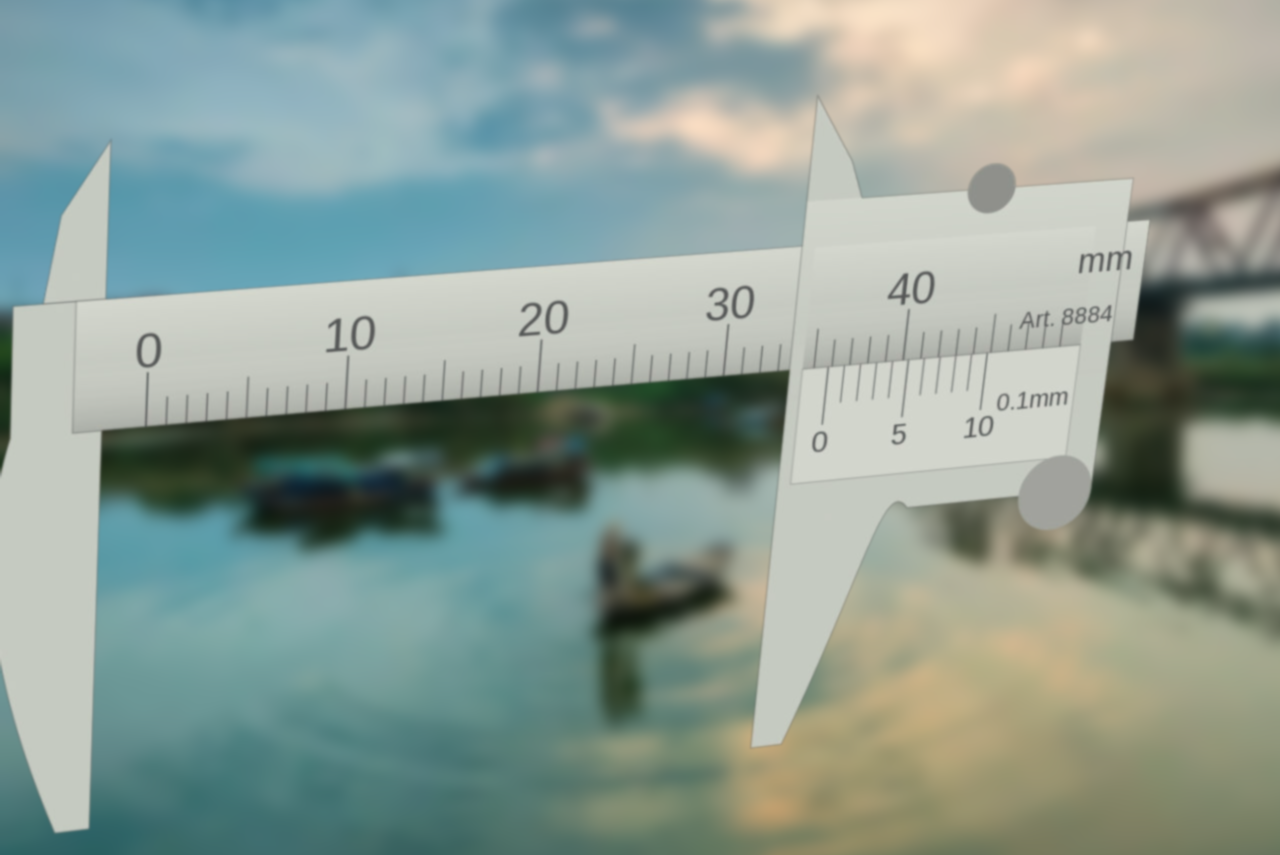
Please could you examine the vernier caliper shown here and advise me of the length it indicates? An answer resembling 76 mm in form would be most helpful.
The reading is 35.8 mm
